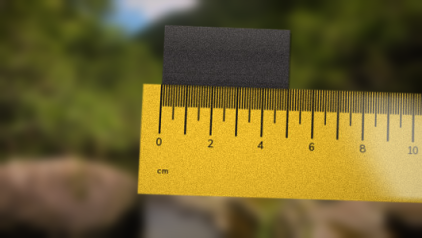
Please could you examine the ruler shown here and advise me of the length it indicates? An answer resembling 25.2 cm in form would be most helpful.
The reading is 5 cm
